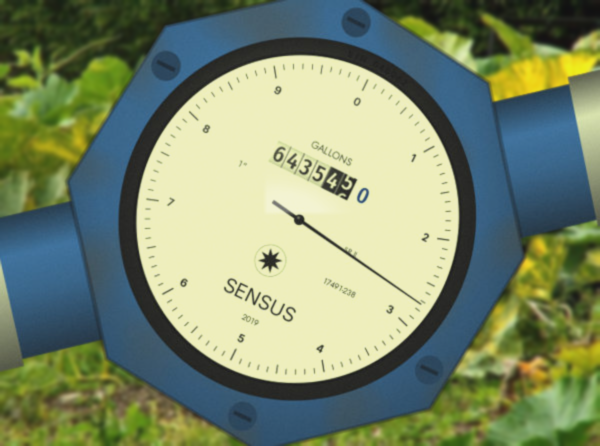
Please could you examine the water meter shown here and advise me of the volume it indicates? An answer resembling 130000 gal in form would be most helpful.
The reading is 6435452.7 gal
